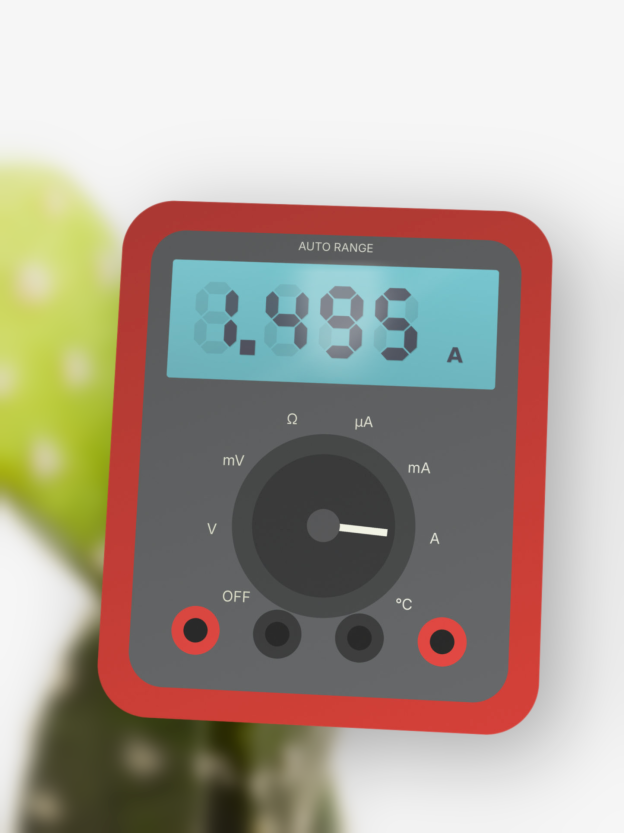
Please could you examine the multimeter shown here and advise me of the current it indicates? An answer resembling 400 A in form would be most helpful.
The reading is 1.495 A
